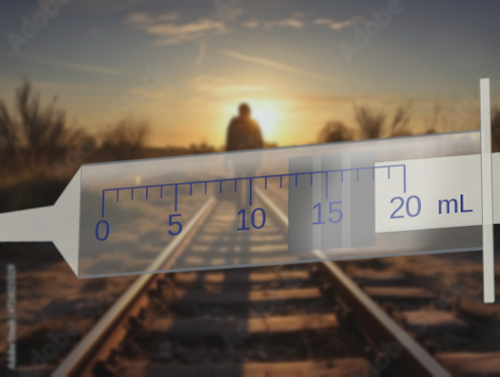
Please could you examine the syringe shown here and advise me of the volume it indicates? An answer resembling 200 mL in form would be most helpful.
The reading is 12.5 mL
